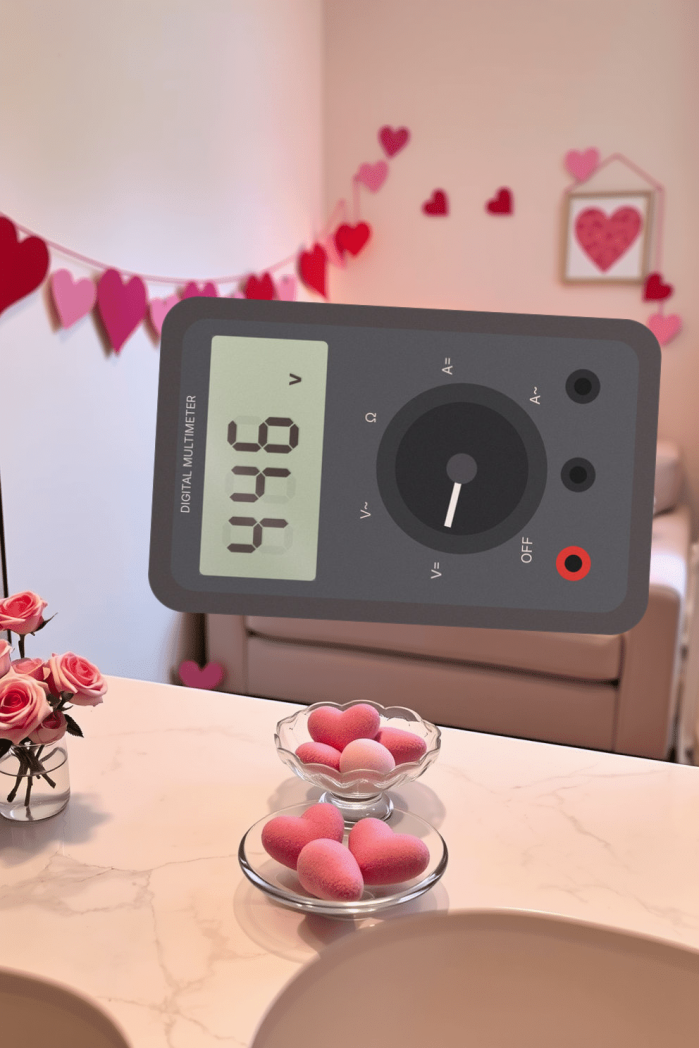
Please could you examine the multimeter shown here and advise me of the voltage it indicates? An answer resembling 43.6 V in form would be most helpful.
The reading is 446 V
